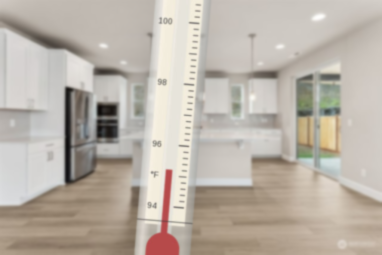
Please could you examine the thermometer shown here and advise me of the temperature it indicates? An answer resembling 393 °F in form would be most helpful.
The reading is 95.2 °F
